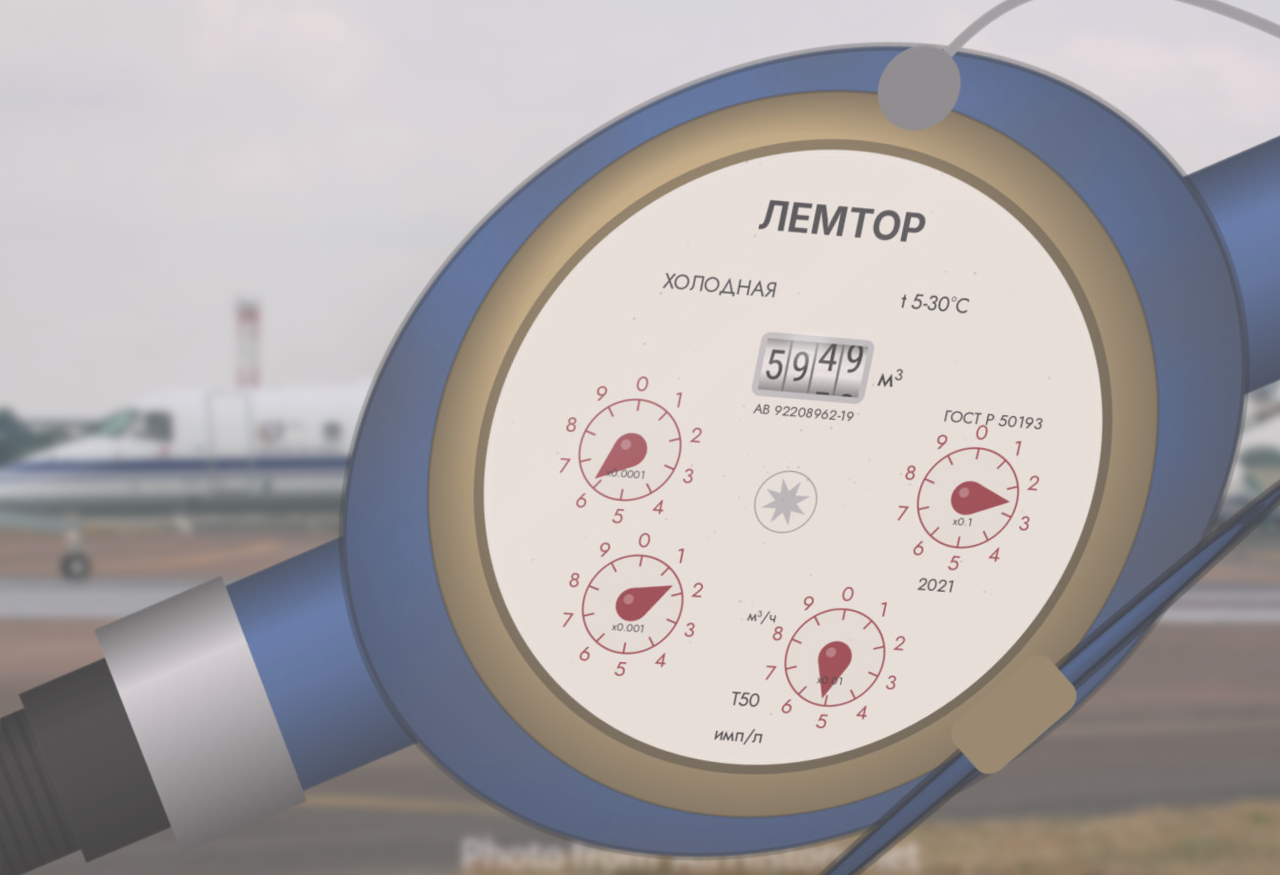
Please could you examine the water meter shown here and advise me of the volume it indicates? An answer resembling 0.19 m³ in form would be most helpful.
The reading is 5949.2516 m³
